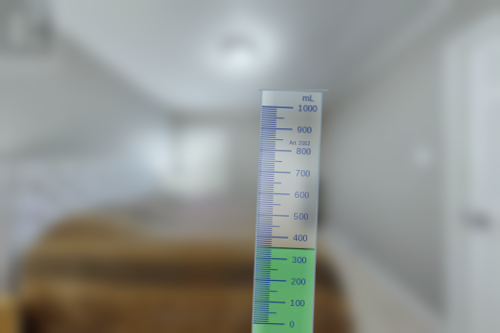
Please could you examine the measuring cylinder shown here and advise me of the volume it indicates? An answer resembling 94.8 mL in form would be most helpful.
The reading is 350 mL
